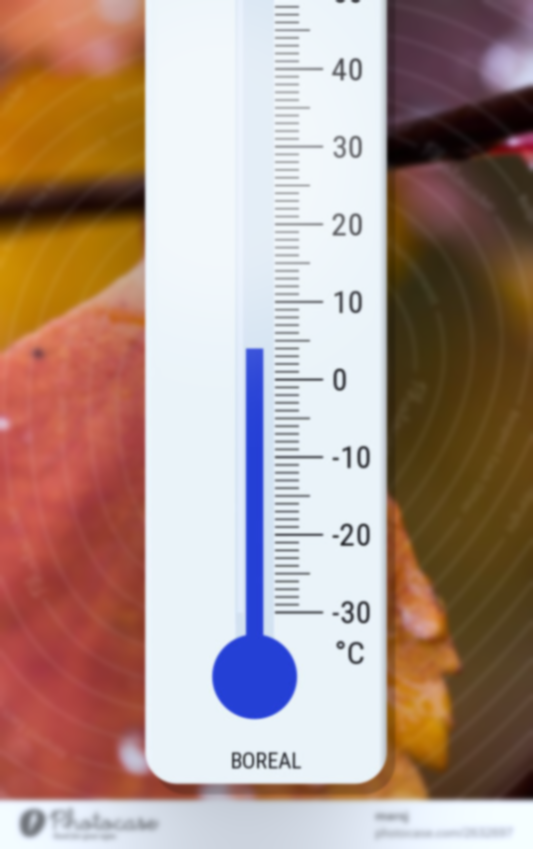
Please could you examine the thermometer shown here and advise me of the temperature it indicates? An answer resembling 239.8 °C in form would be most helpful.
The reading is 4 °C
